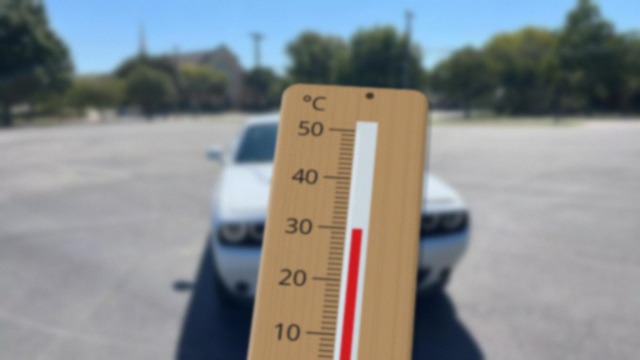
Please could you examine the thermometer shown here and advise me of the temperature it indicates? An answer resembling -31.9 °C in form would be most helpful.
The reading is 30 °C
